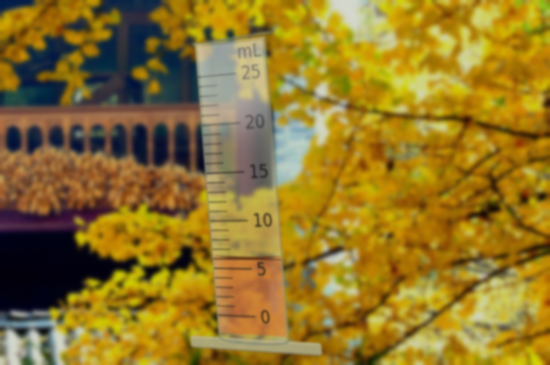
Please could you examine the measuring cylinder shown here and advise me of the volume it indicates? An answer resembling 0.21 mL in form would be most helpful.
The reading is 6 mL
